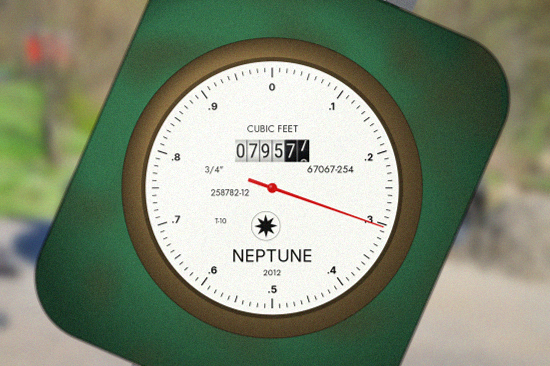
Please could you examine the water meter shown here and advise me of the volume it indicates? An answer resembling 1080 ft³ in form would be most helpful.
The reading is 79577.30 ft³
